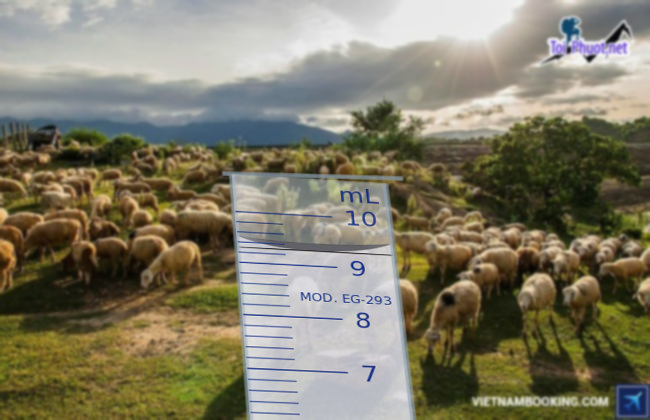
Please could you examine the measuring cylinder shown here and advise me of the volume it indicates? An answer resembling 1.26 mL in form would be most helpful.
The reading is 9.3 mL
